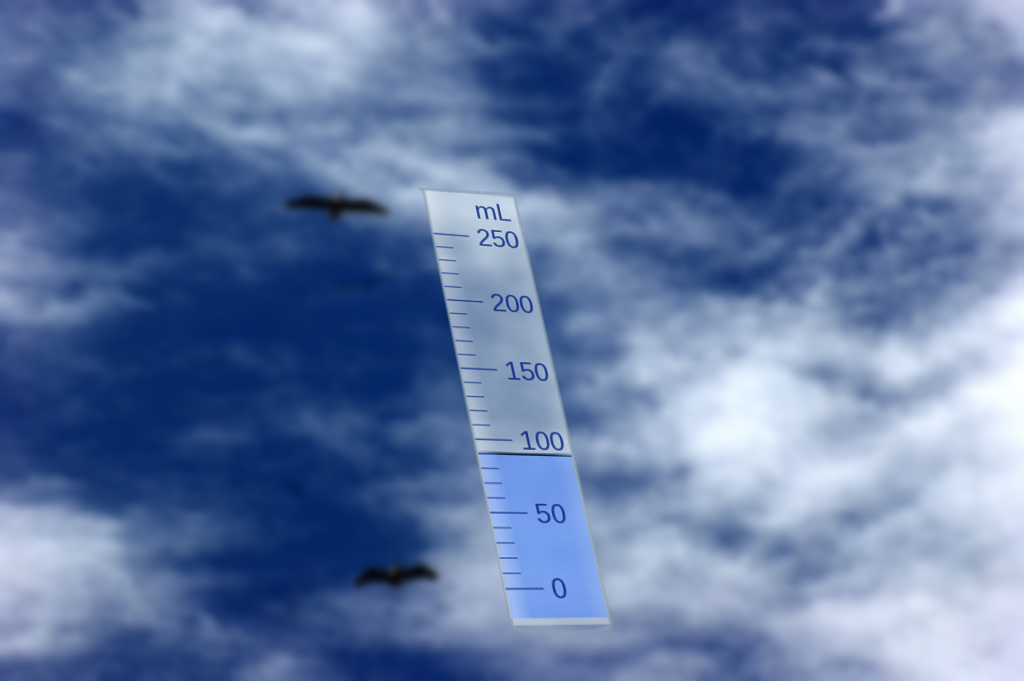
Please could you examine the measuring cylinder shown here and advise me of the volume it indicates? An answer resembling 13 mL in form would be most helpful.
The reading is 90 mL
